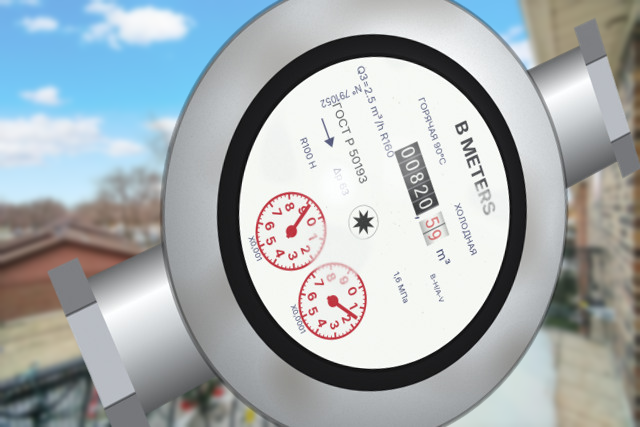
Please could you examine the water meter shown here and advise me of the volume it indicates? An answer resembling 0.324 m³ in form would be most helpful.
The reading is 820.5891 m³
